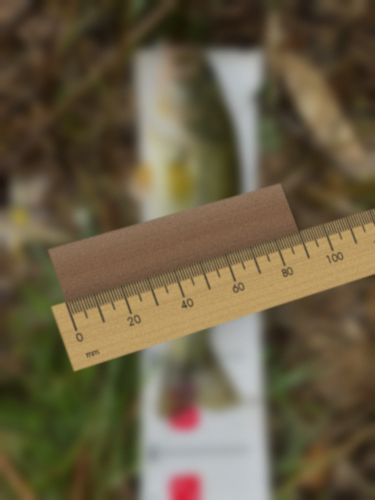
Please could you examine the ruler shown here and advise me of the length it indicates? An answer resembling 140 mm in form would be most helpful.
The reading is 90 mm
